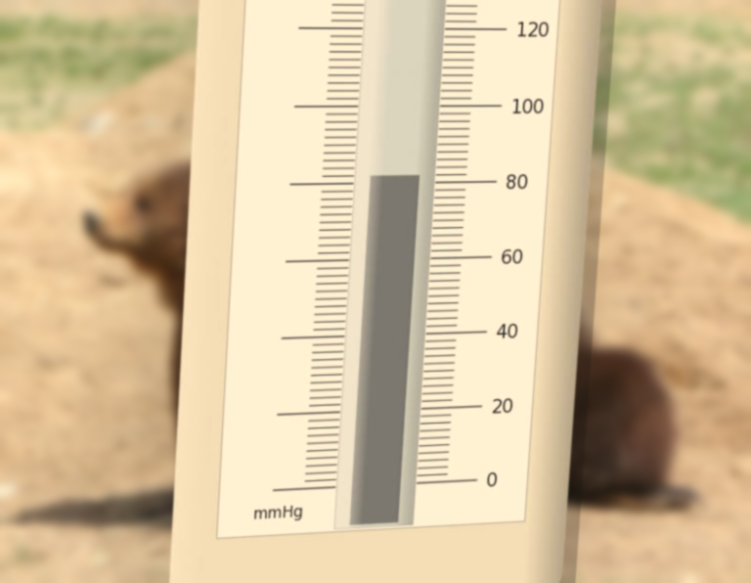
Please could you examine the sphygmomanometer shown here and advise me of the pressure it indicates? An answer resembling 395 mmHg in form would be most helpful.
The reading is 82 mmHg
